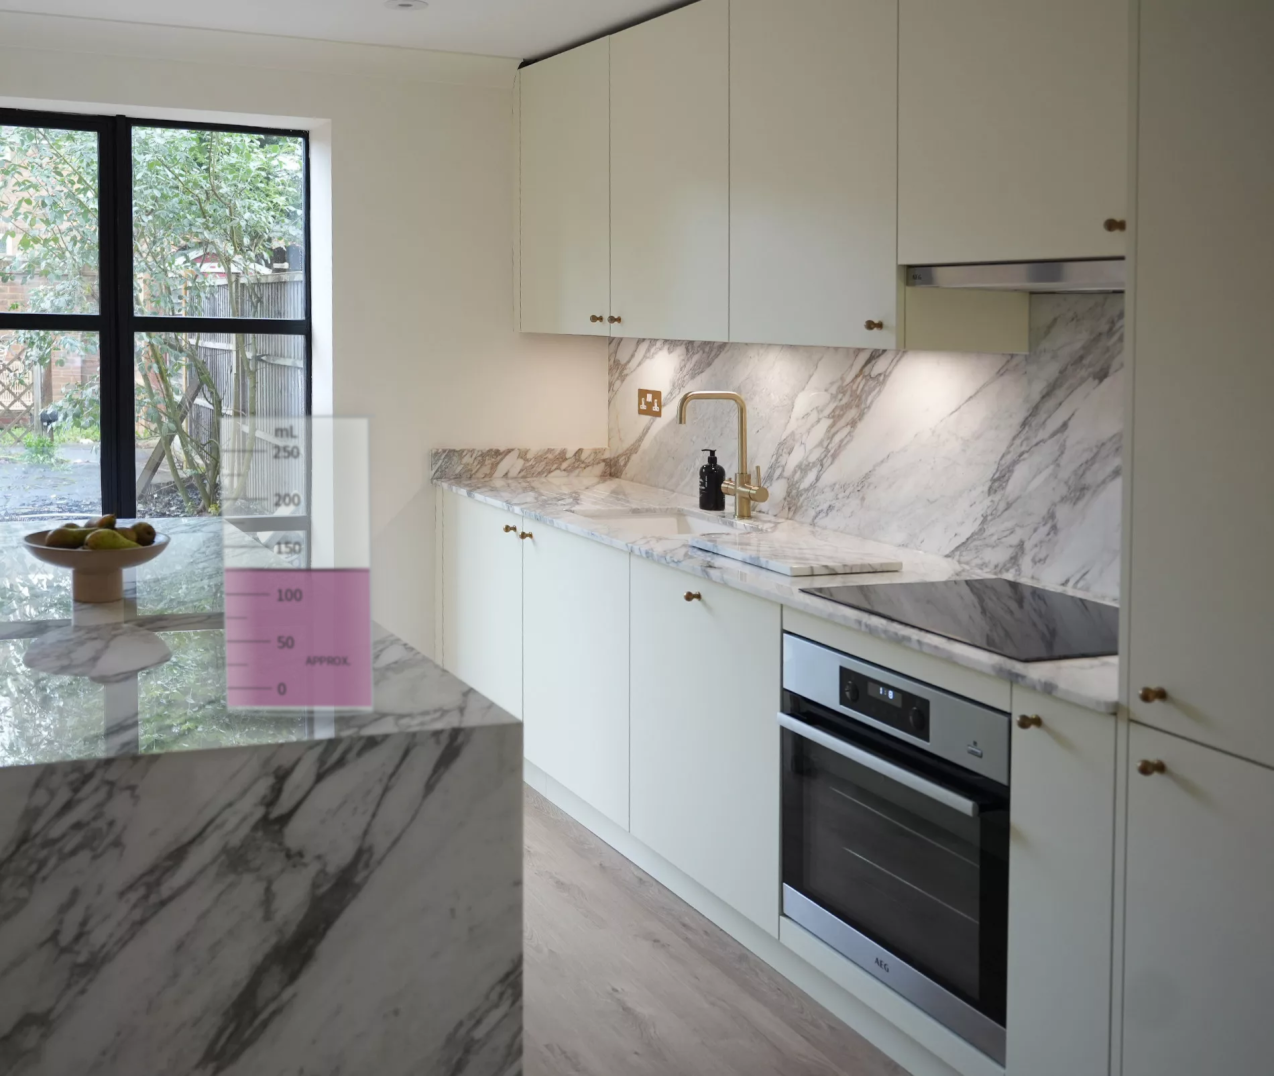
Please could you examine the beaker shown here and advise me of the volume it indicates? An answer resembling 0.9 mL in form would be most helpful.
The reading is 125 mL
